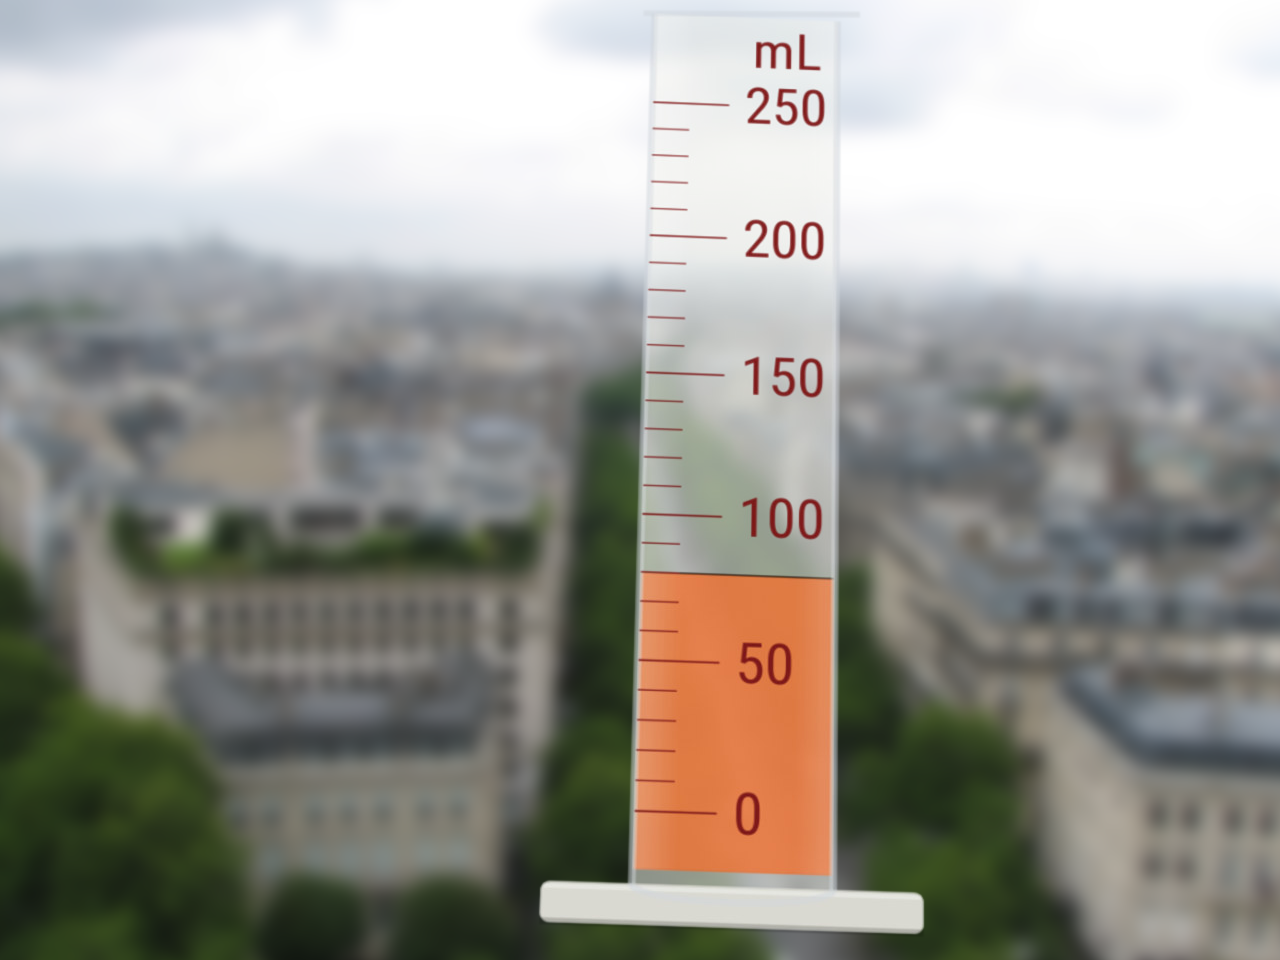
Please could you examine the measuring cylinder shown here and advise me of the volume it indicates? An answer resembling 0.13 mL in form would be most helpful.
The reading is 80 mL
